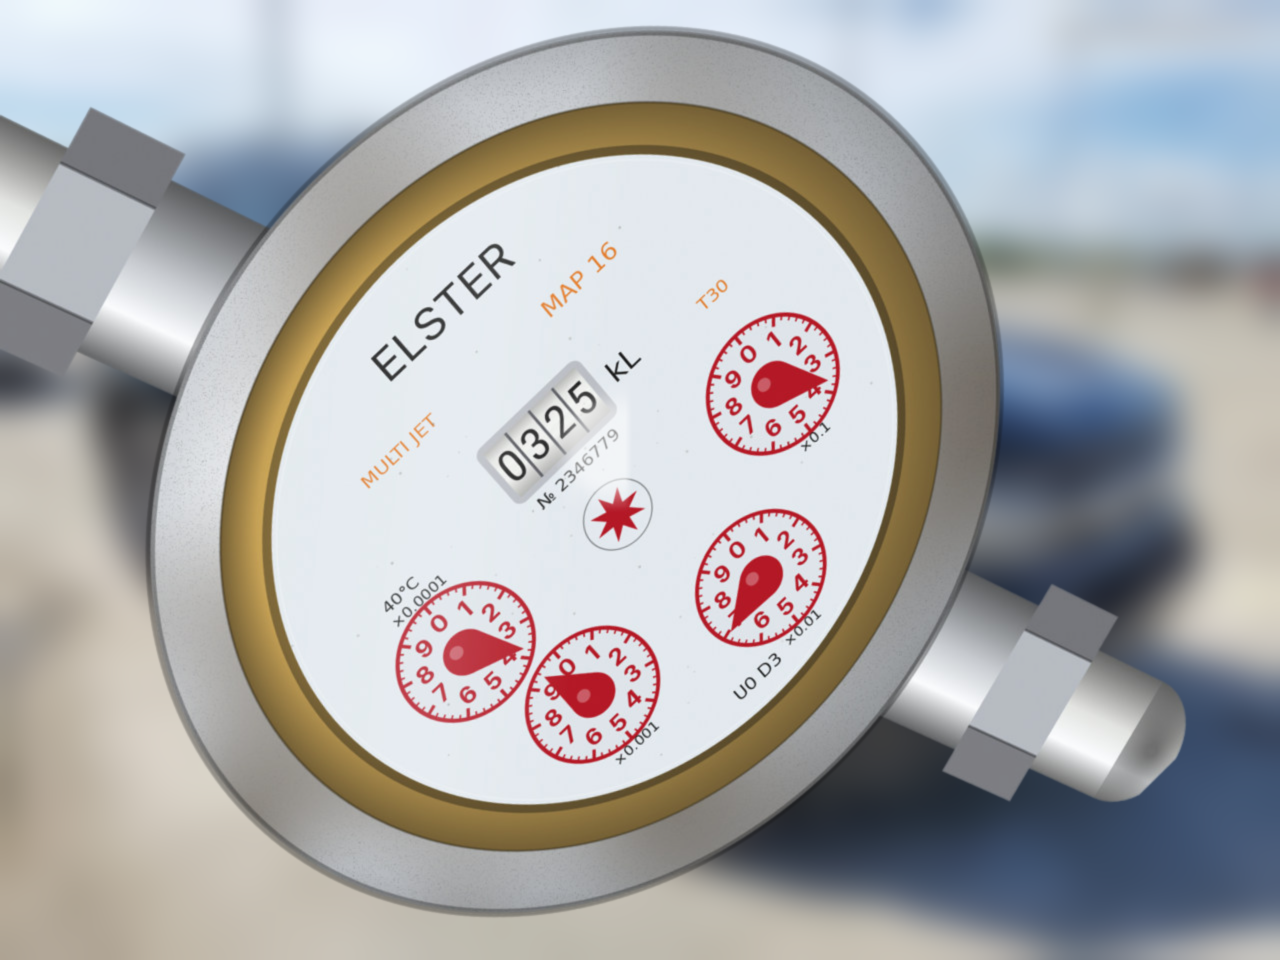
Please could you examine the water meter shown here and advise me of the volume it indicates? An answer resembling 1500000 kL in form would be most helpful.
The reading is 325.3693 kL
